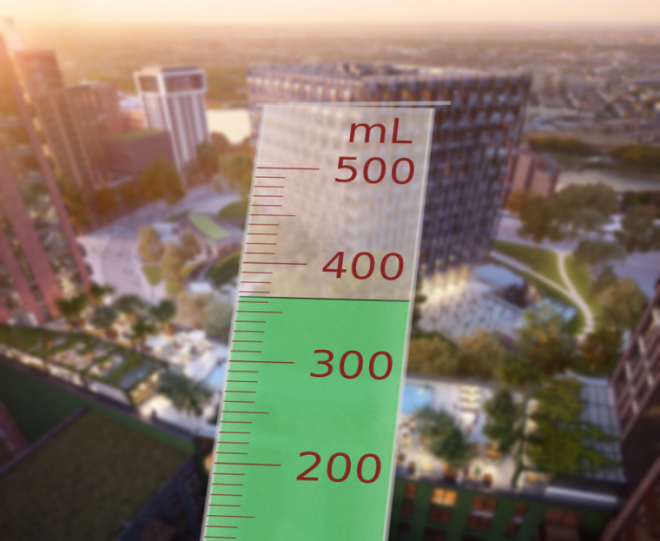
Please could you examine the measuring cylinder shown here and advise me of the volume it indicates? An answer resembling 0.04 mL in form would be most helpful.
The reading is 365 mL
